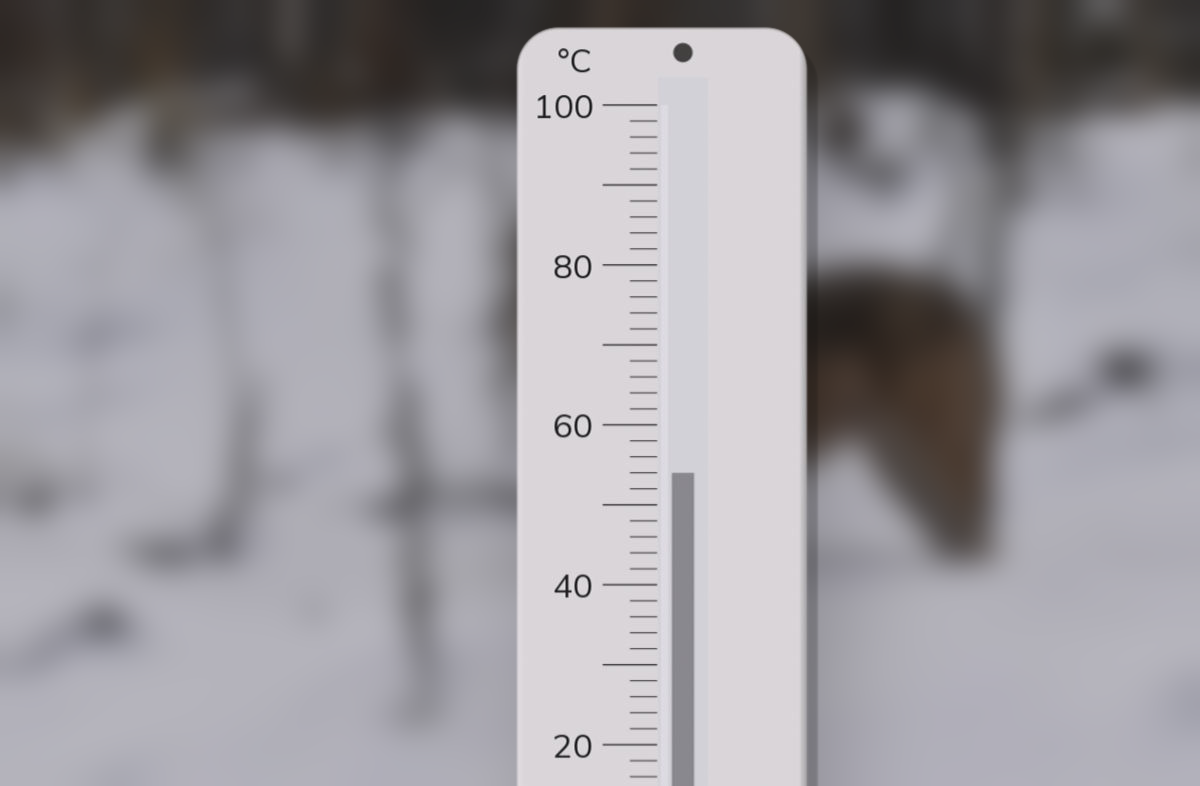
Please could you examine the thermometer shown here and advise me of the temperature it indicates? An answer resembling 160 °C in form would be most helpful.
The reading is 54 °C
